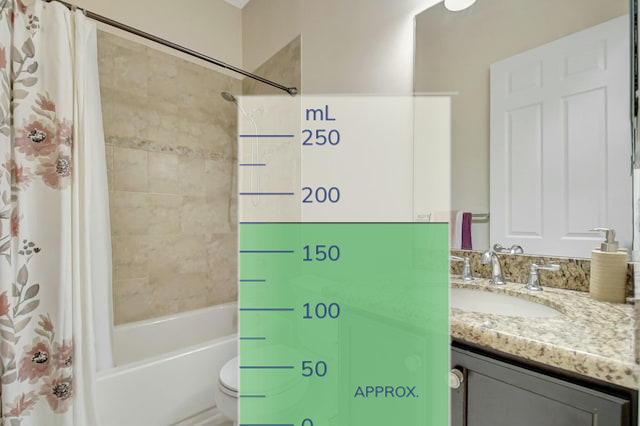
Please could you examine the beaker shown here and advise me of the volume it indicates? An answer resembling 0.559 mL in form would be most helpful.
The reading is 175 mL
